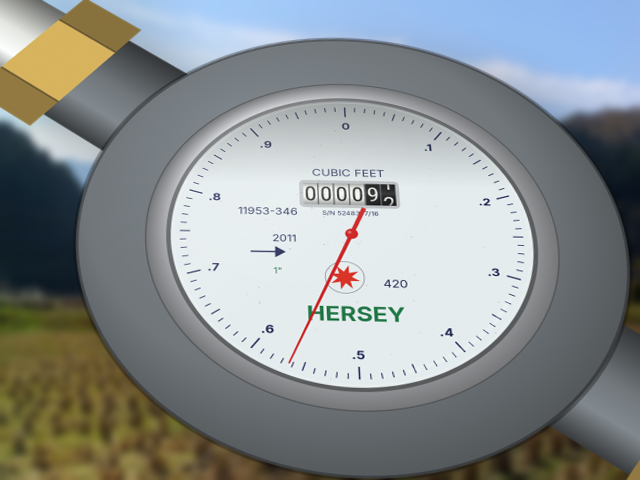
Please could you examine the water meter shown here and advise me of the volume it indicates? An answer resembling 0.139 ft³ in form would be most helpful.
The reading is 91.56 ft³
